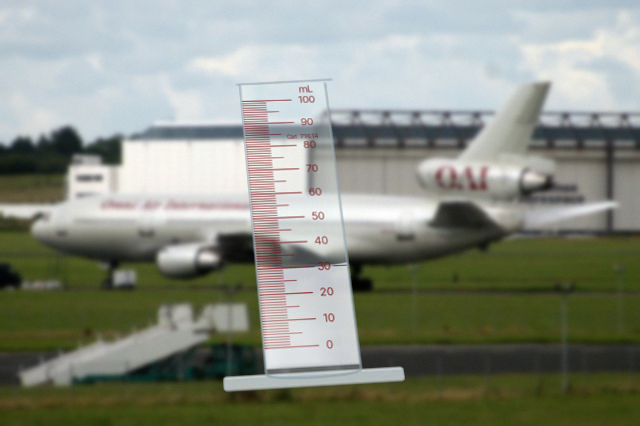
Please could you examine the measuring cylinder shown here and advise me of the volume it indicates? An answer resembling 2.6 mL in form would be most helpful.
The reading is 30 mL
